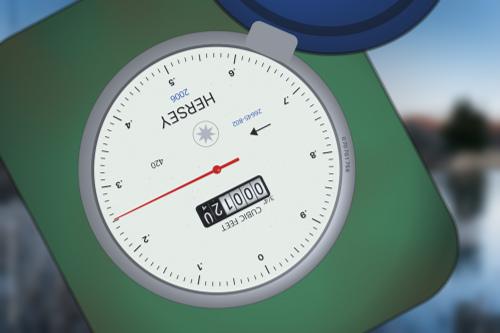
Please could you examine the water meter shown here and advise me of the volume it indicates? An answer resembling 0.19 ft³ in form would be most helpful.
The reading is 120.25 ft³
